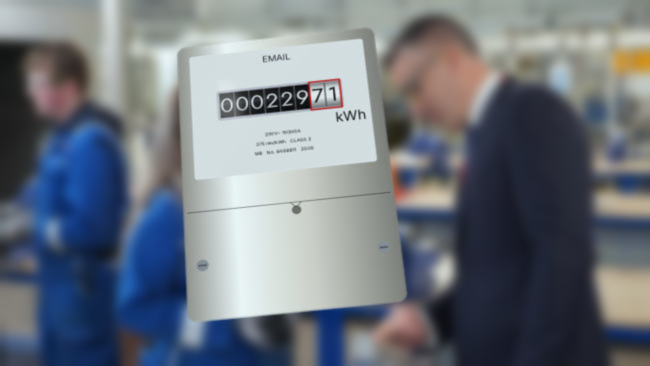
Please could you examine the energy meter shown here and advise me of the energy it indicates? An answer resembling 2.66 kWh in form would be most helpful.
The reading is 229.71 kWh
